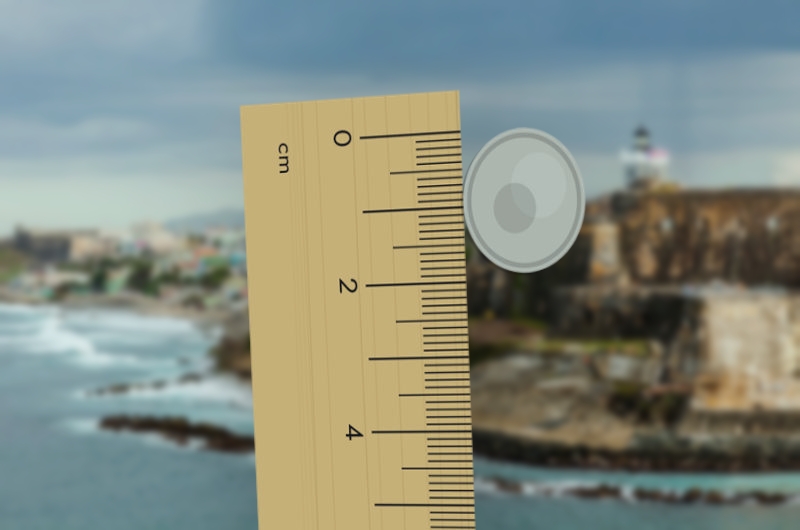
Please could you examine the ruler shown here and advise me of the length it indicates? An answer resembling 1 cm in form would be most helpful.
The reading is 1.9 cm
